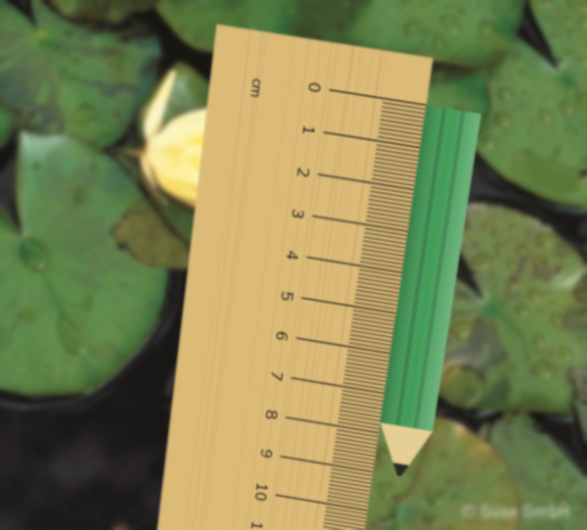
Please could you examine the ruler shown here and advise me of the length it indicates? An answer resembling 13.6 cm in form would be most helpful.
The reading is 9 cm
